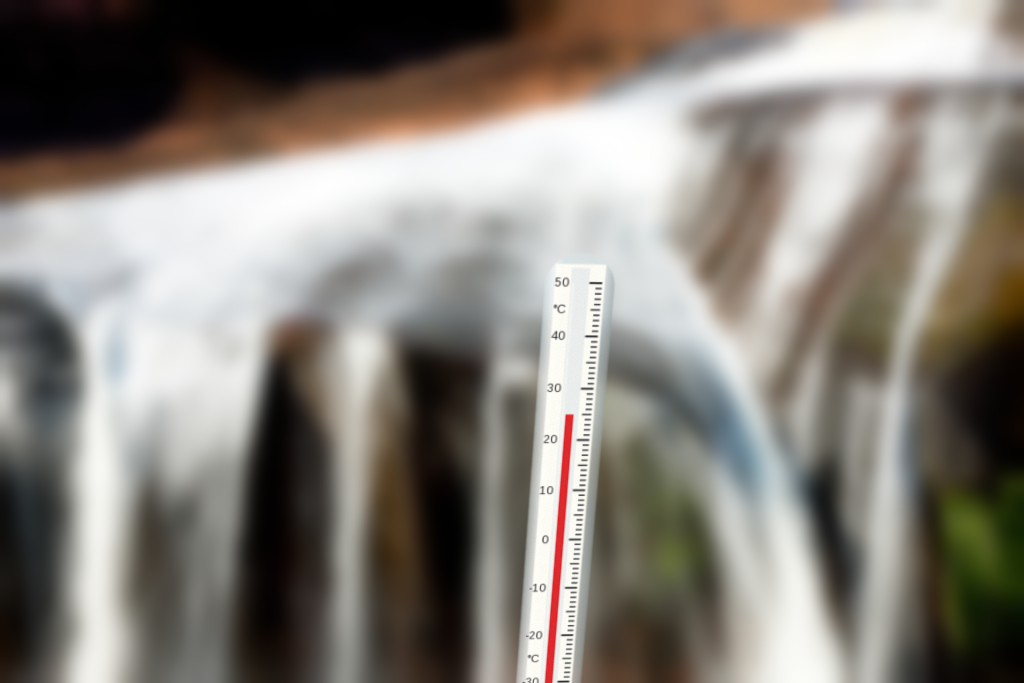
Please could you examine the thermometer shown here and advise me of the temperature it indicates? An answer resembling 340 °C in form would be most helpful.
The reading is 25 °C
